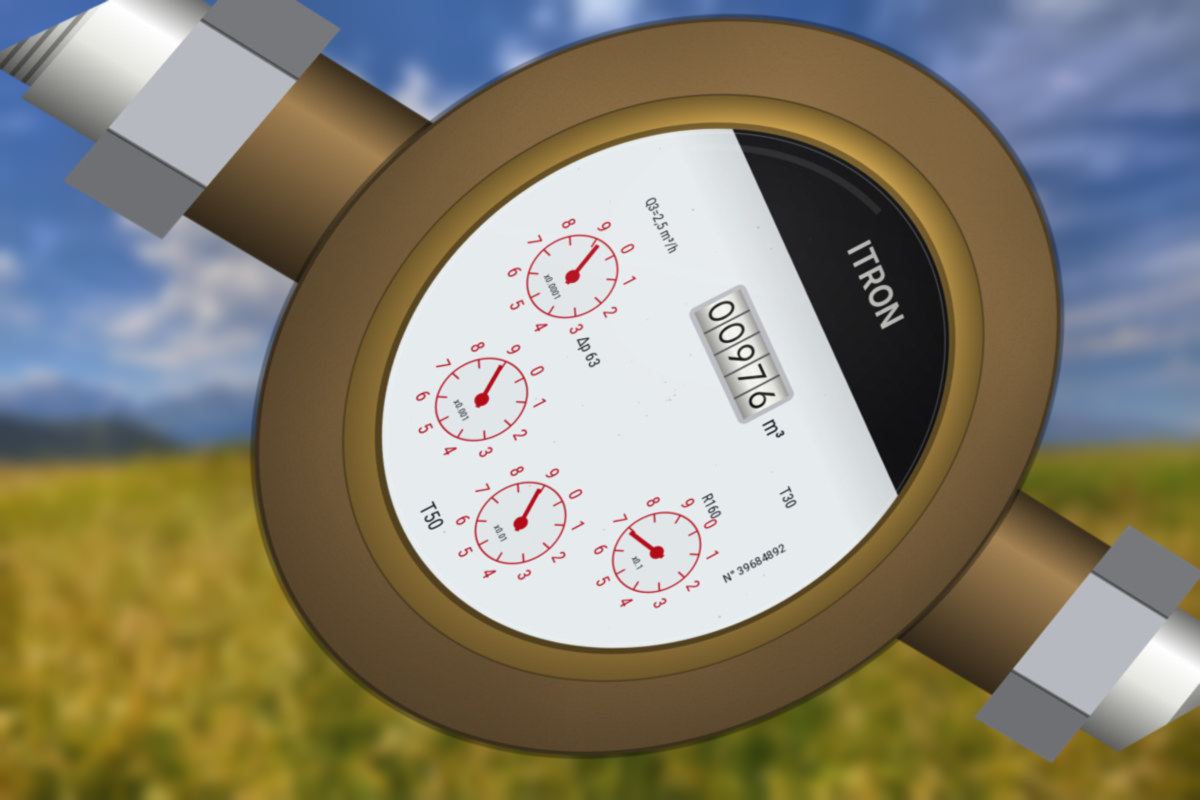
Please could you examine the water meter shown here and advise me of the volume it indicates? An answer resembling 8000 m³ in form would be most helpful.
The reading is 976.6889 m³
